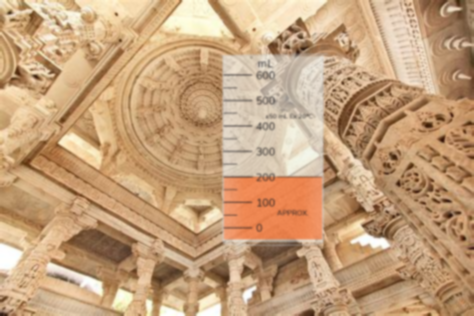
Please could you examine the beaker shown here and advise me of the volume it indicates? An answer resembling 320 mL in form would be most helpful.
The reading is 200 mL
